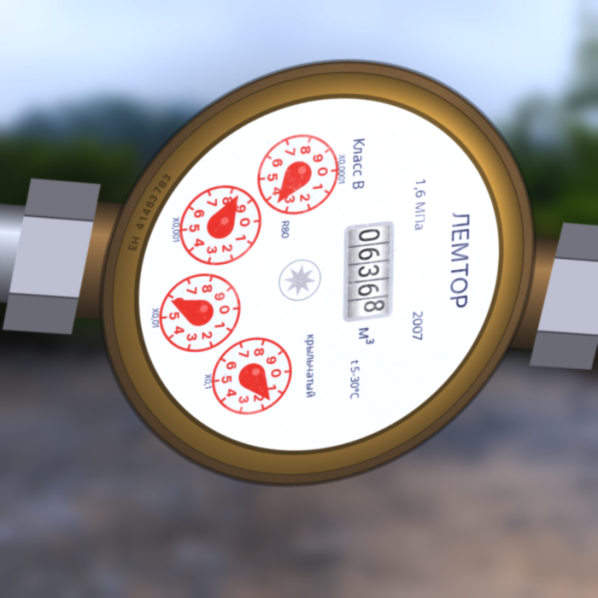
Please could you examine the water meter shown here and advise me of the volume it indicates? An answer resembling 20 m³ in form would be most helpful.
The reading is 6368.1583 m³
